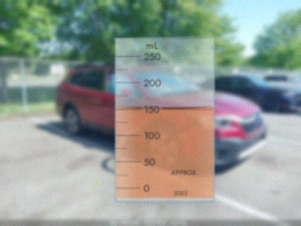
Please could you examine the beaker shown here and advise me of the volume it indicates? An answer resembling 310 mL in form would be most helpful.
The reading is 150 mL
